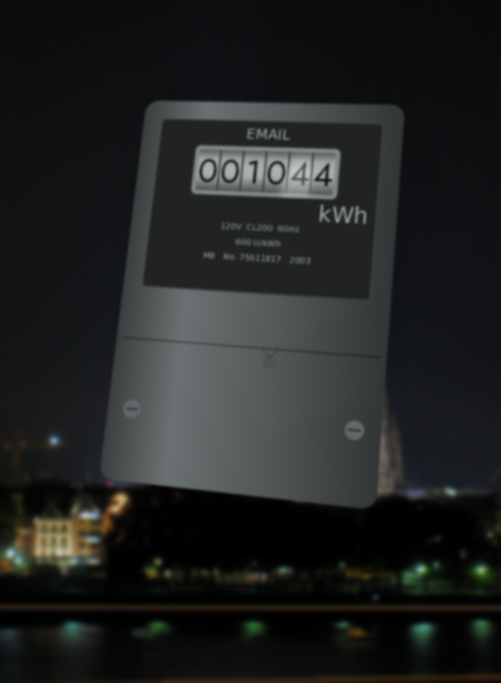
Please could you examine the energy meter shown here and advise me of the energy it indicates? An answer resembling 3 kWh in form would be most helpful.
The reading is 1044 kWh
